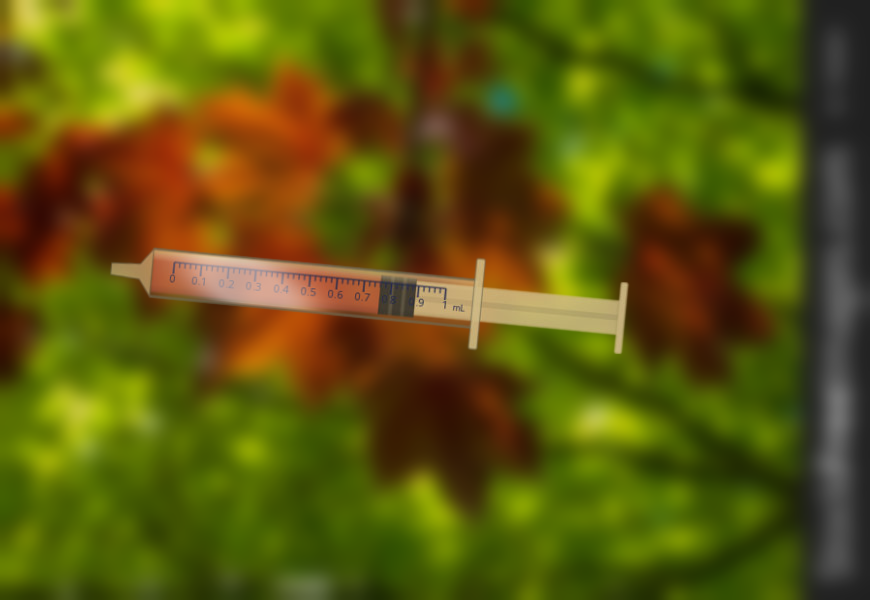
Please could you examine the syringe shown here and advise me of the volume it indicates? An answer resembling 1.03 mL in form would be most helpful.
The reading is 0.76 mL
